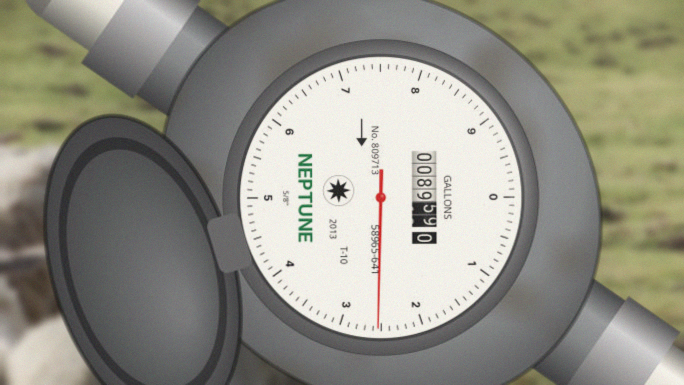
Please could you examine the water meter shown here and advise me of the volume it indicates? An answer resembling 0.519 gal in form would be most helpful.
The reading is 89592.5 gal
